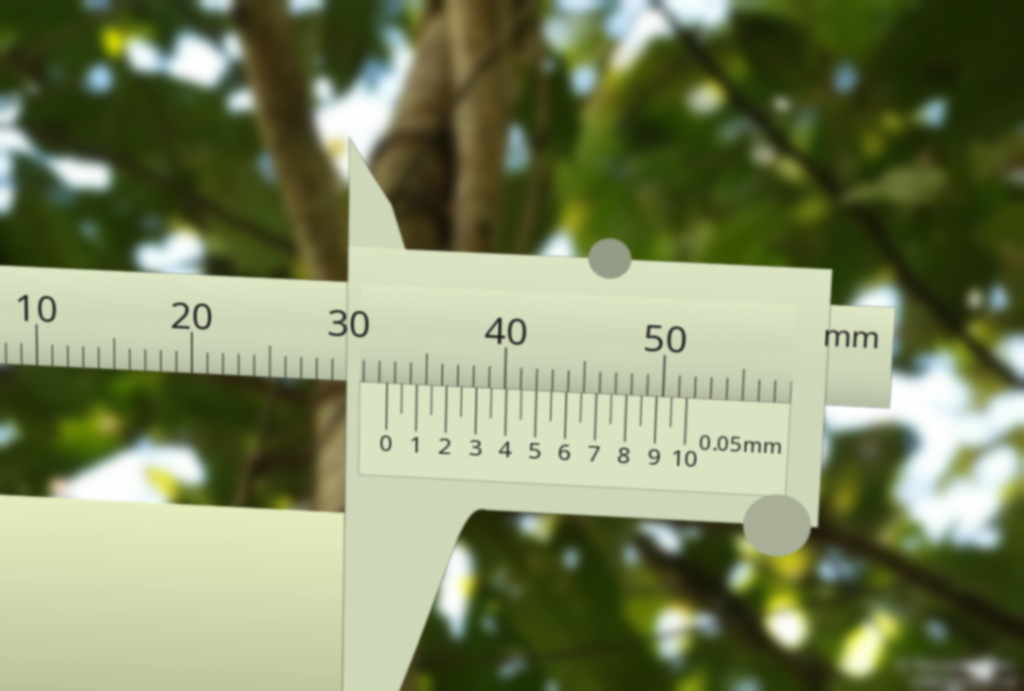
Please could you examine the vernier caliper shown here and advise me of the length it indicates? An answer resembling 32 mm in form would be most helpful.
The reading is 32.5 mm
